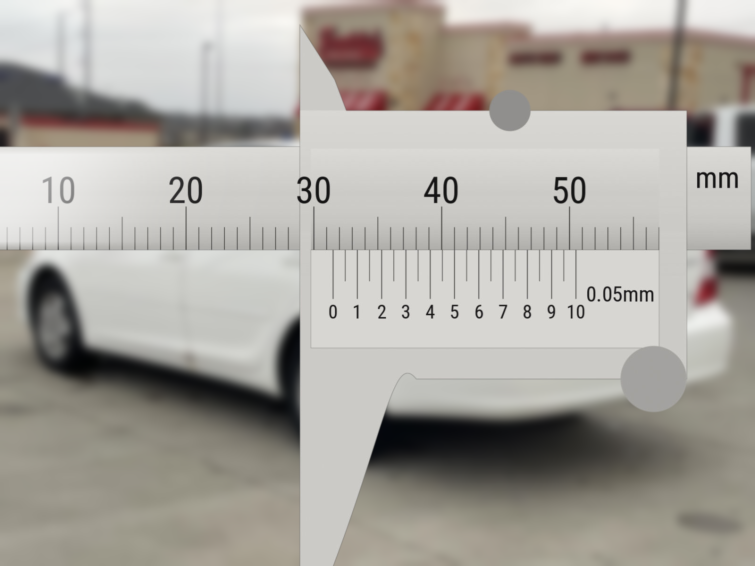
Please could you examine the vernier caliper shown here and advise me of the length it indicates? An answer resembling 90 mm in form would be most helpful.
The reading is 31.5 mm
